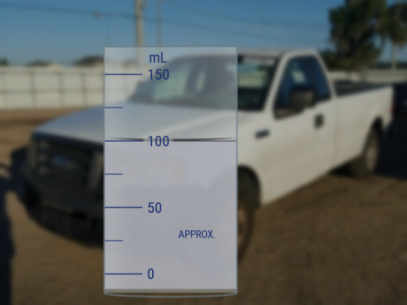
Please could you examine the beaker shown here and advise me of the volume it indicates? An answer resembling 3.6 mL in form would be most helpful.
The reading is 100 mL
